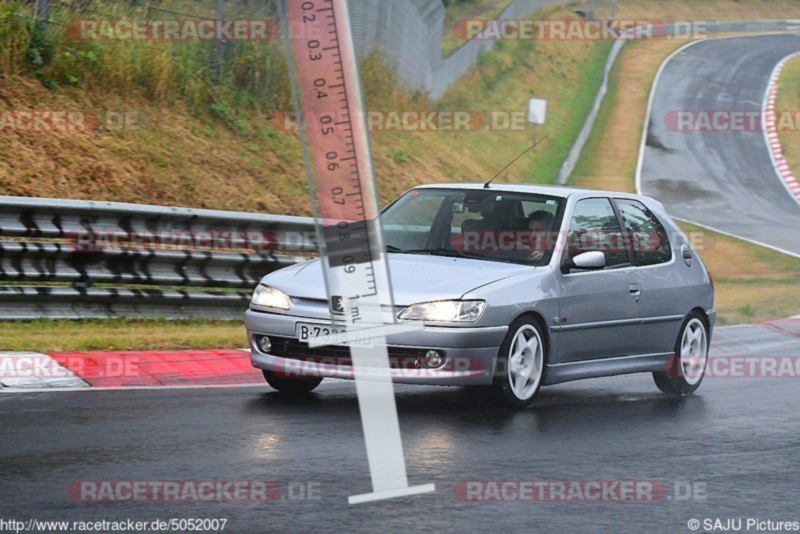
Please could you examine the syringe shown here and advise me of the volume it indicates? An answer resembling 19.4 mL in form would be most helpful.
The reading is 0.78 mL
